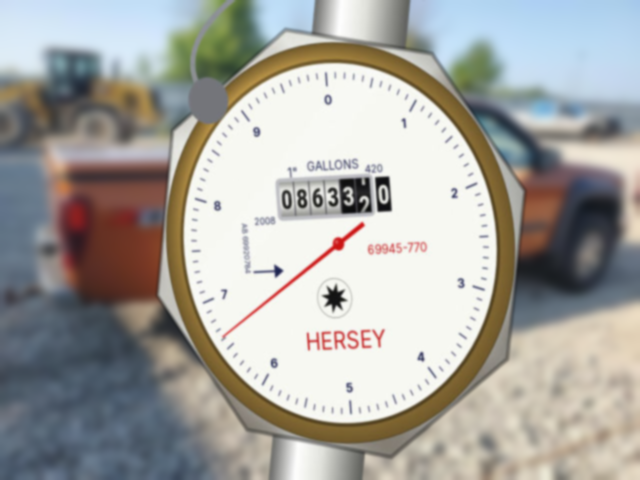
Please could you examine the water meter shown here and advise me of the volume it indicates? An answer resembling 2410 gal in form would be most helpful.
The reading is 863316.6 gal
